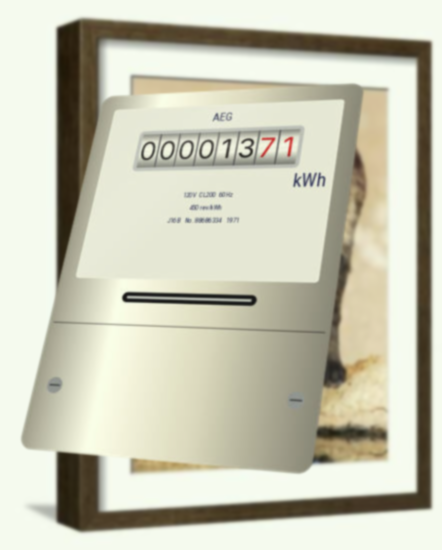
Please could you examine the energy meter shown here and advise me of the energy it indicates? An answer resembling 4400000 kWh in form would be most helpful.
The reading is 13.71 kWh
